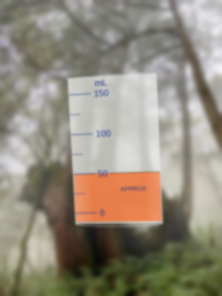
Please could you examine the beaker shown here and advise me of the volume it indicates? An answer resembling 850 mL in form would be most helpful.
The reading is 50 mL
